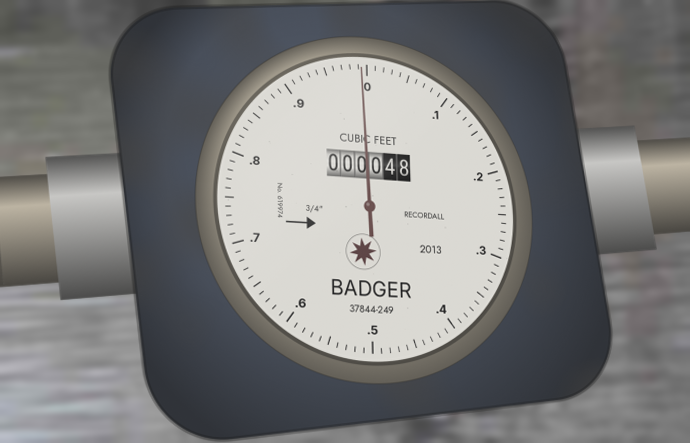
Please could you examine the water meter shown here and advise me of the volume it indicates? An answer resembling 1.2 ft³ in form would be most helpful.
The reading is 47.99 ft³
